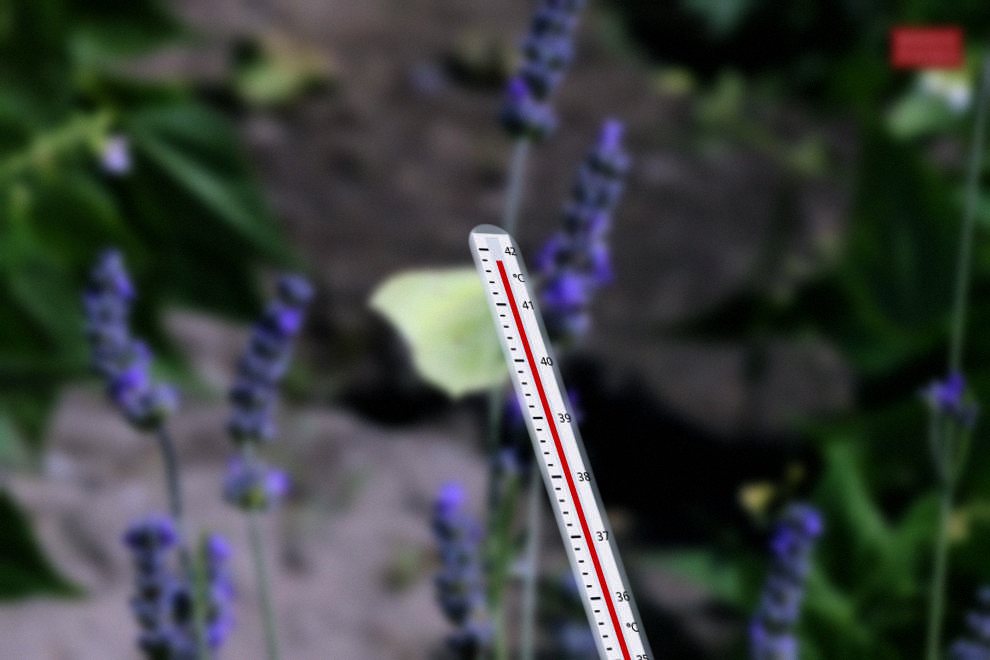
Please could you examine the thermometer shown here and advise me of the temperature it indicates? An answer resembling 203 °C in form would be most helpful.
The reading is 41.8 °C
